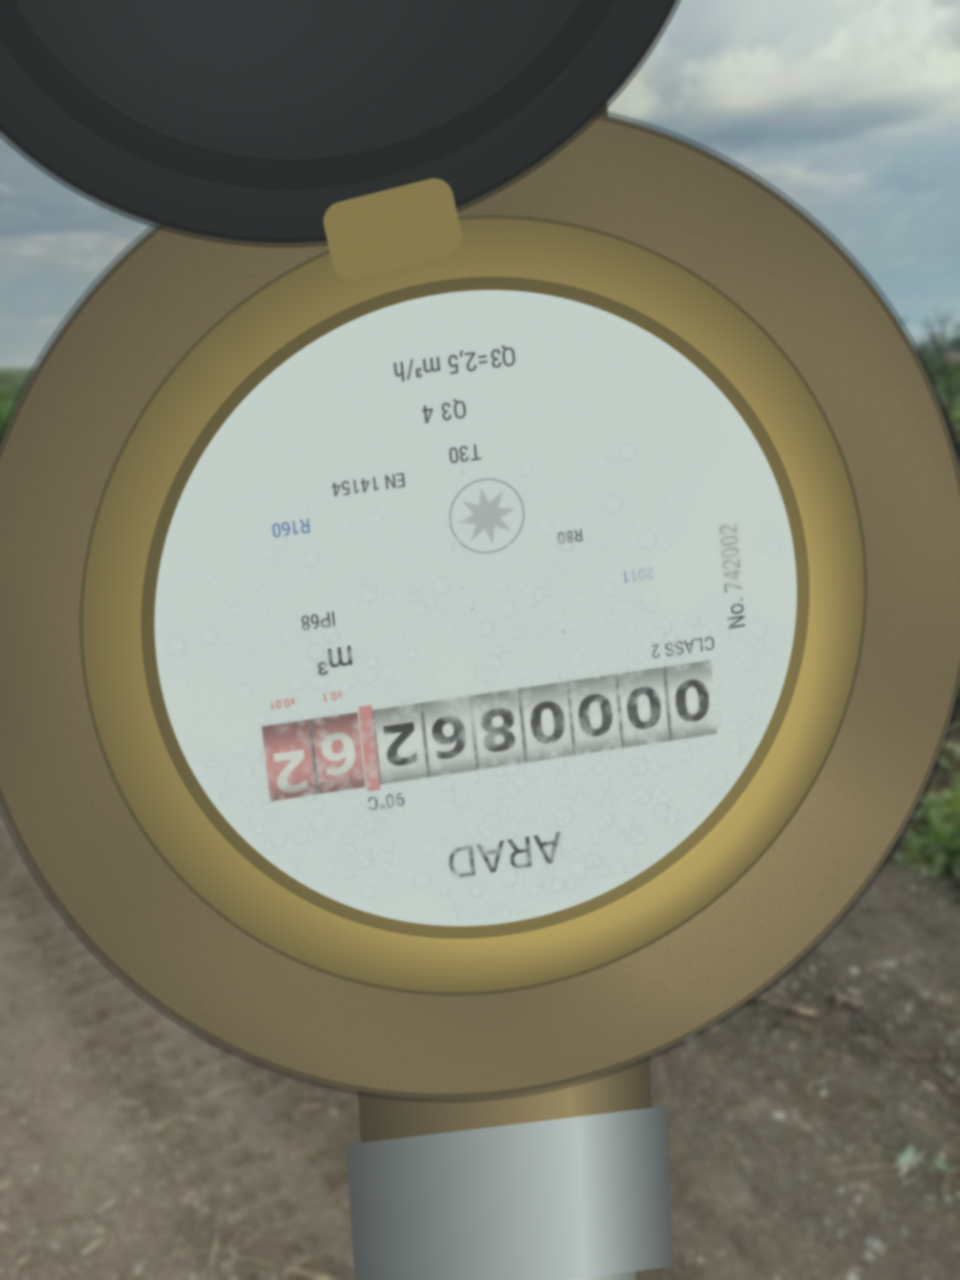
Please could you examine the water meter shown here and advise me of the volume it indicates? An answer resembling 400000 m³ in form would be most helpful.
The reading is 862.62 m³
